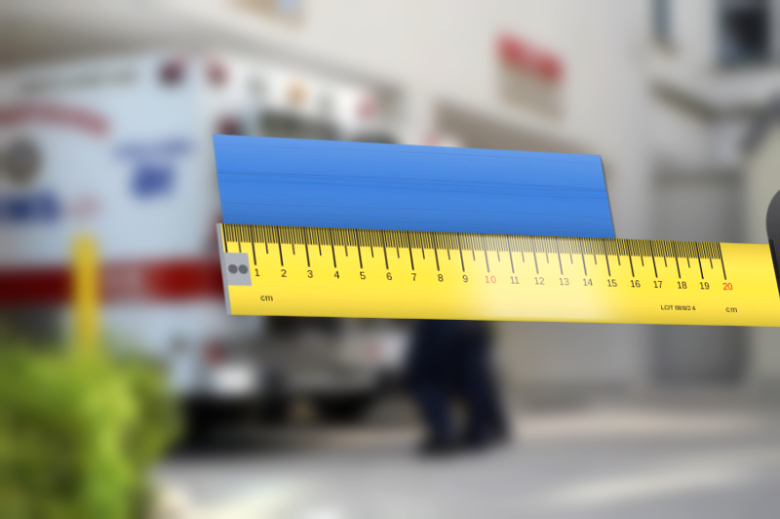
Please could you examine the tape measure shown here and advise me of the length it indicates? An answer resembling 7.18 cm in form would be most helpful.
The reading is 15.5 cm
